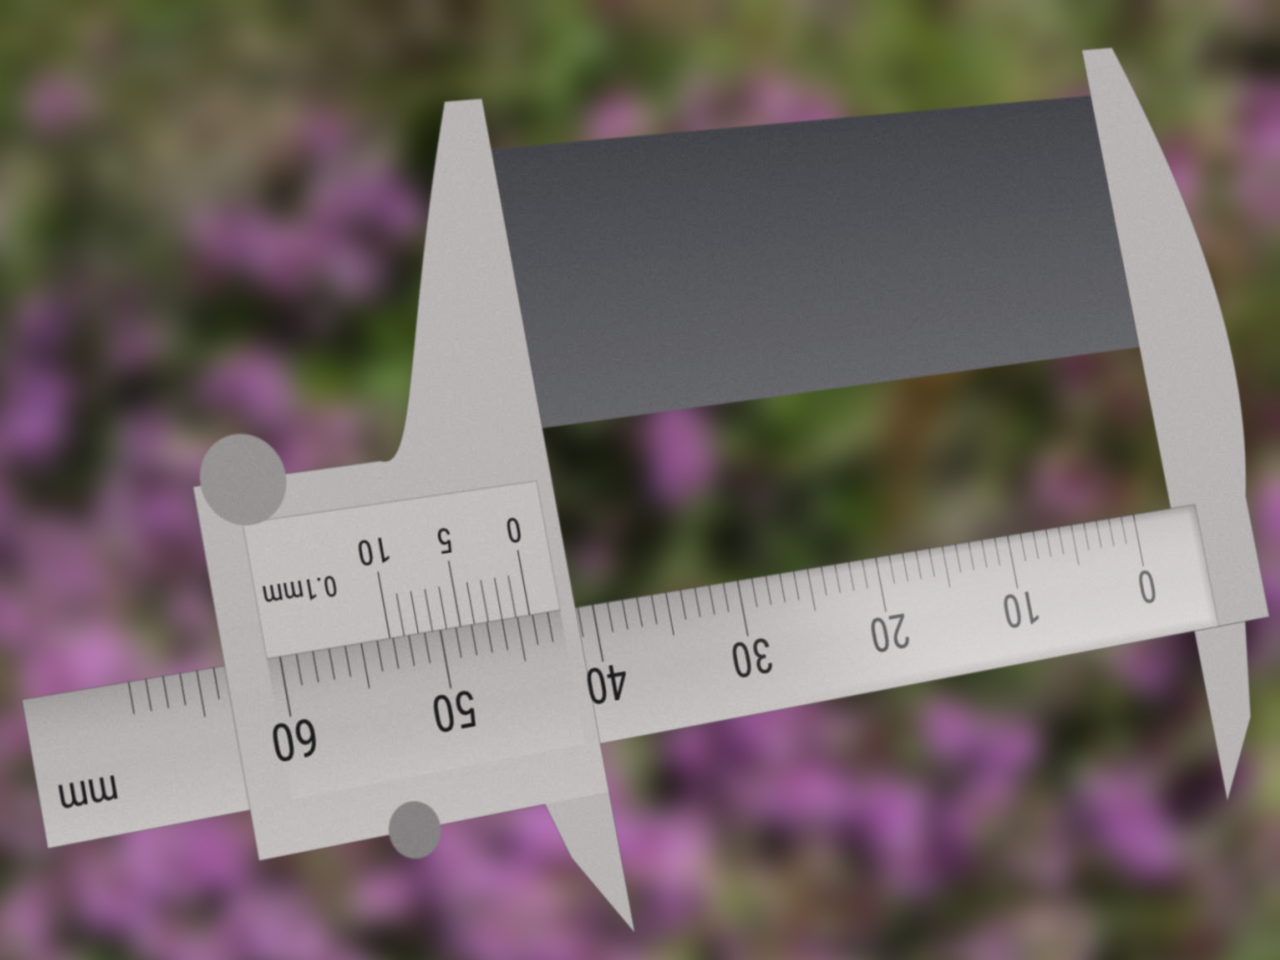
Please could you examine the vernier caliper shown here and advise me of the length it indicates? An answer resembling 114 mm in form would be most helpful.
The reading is 44.2 mm
